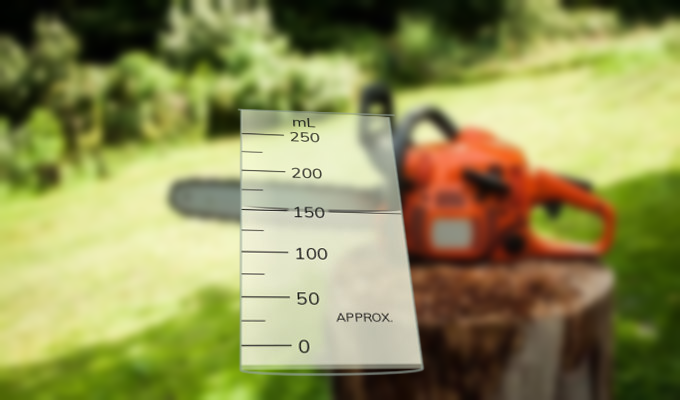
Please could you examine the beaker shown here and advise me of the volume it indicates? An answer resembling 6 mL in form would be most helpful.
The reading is 150 mL
